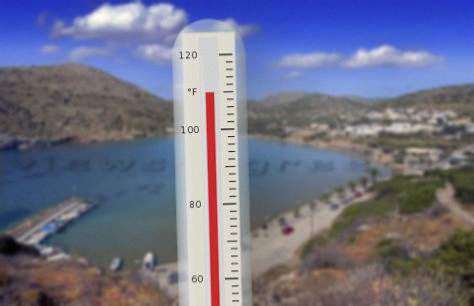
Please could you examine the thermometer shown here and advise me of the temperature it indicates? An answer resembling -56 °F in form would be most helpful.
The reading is 110 °F
